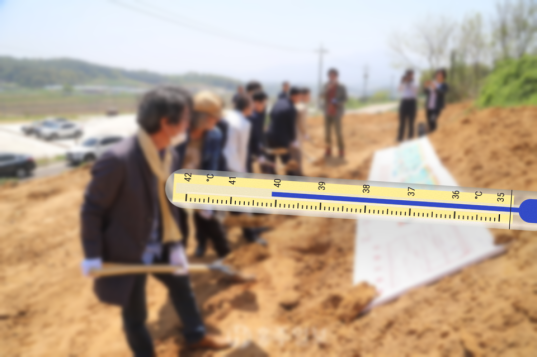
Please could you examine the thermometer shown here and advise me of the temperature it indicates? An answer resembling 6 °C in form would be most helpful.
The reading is 40.1 °C
